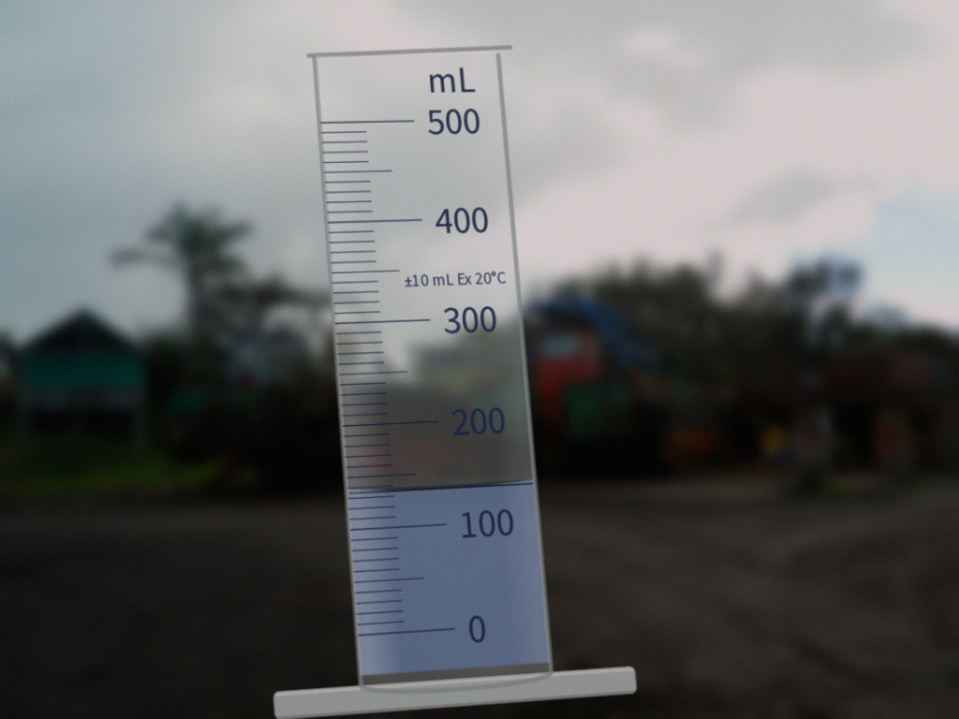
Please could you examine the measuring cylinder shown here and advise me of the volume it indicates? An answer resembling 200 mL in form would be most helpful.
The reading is 135 mL
